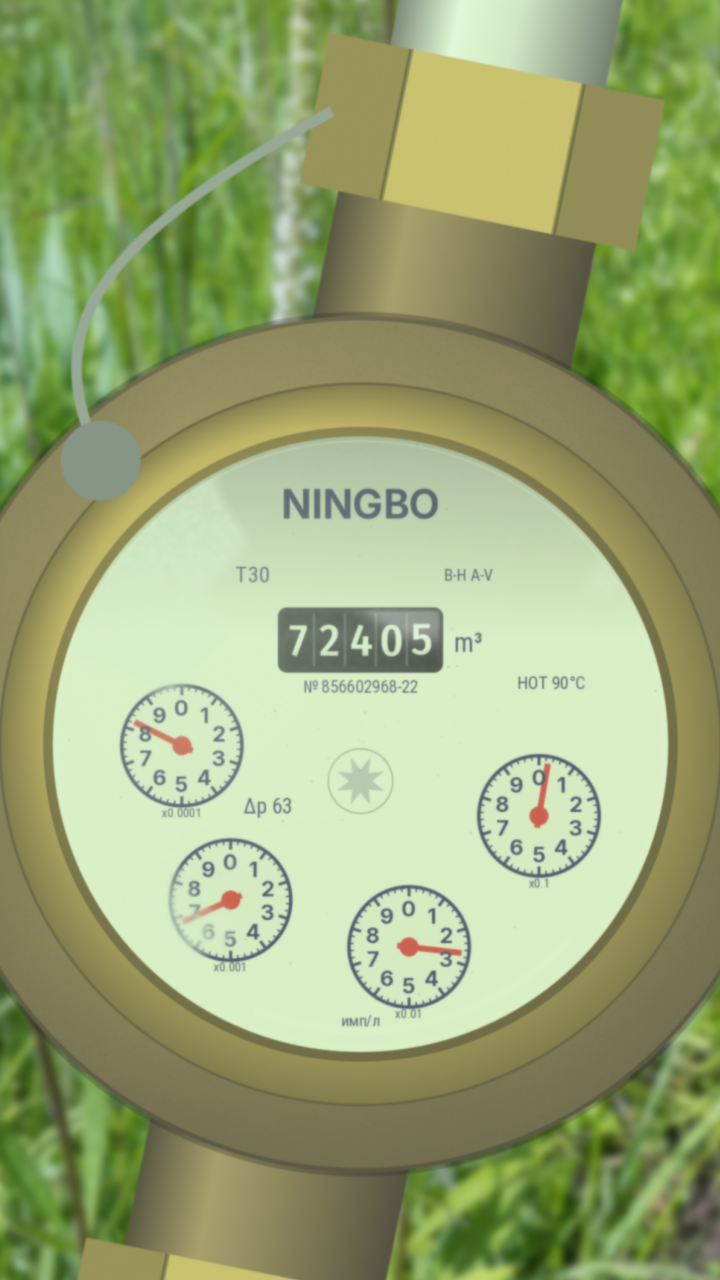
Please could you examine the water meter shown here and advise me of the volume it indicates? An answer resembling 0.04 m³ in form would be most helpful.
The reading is 72405.0268 m³
